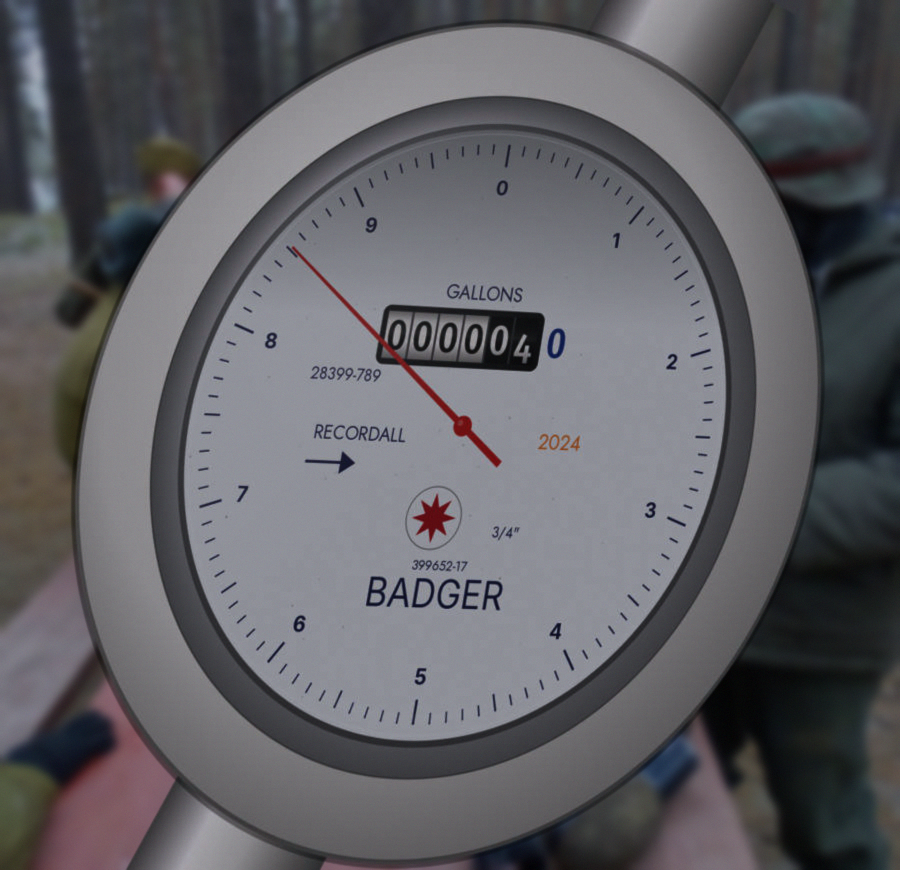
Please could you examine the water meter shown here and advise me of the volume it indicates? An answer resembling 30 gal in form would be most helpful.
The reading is 38.5 gal
